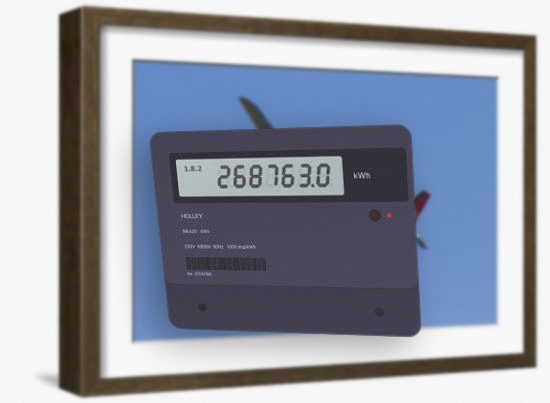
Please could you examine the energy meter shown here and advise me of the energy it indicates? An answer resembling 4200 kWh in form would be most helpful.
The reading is 268763.0 kWh
